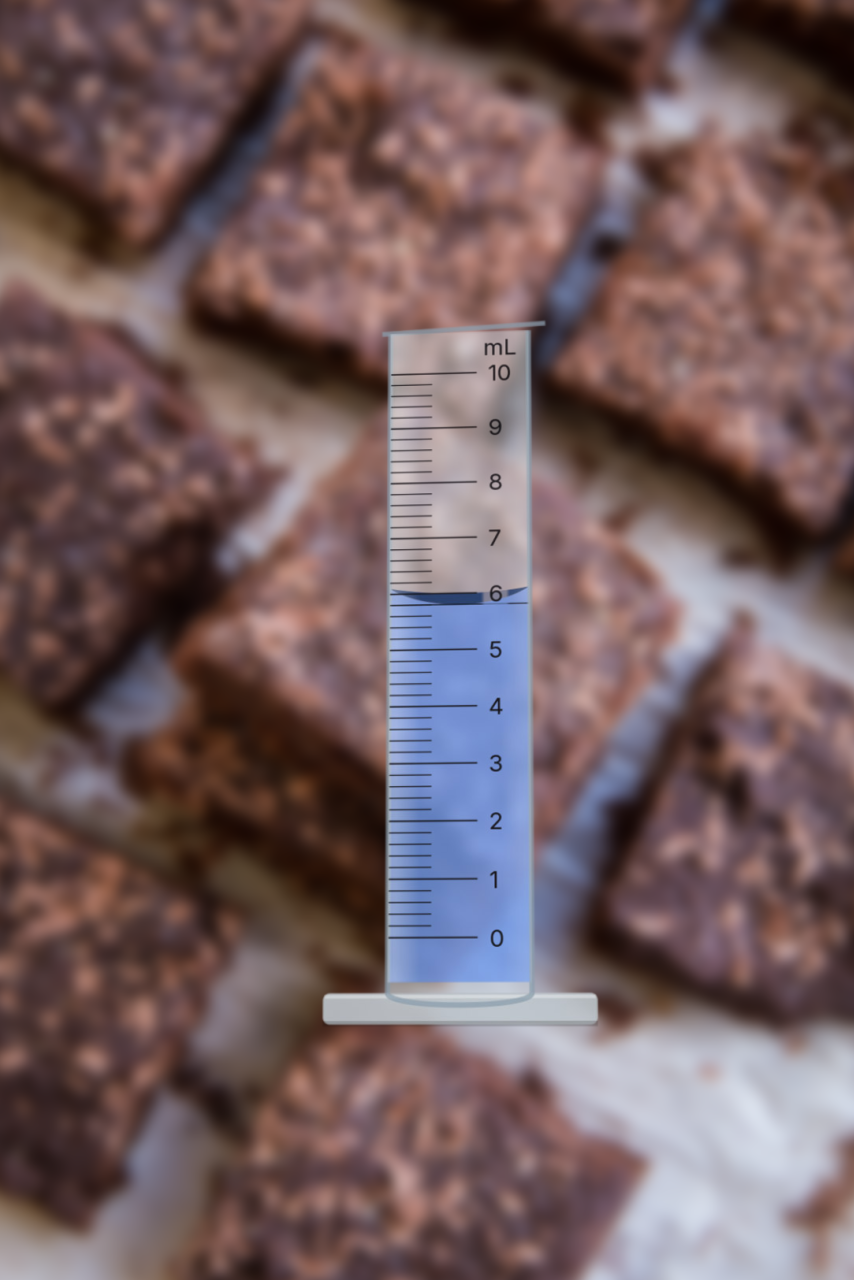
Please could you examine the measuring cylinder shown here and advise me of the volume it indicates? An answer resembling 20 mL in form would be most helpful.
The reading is 5.8 mL
